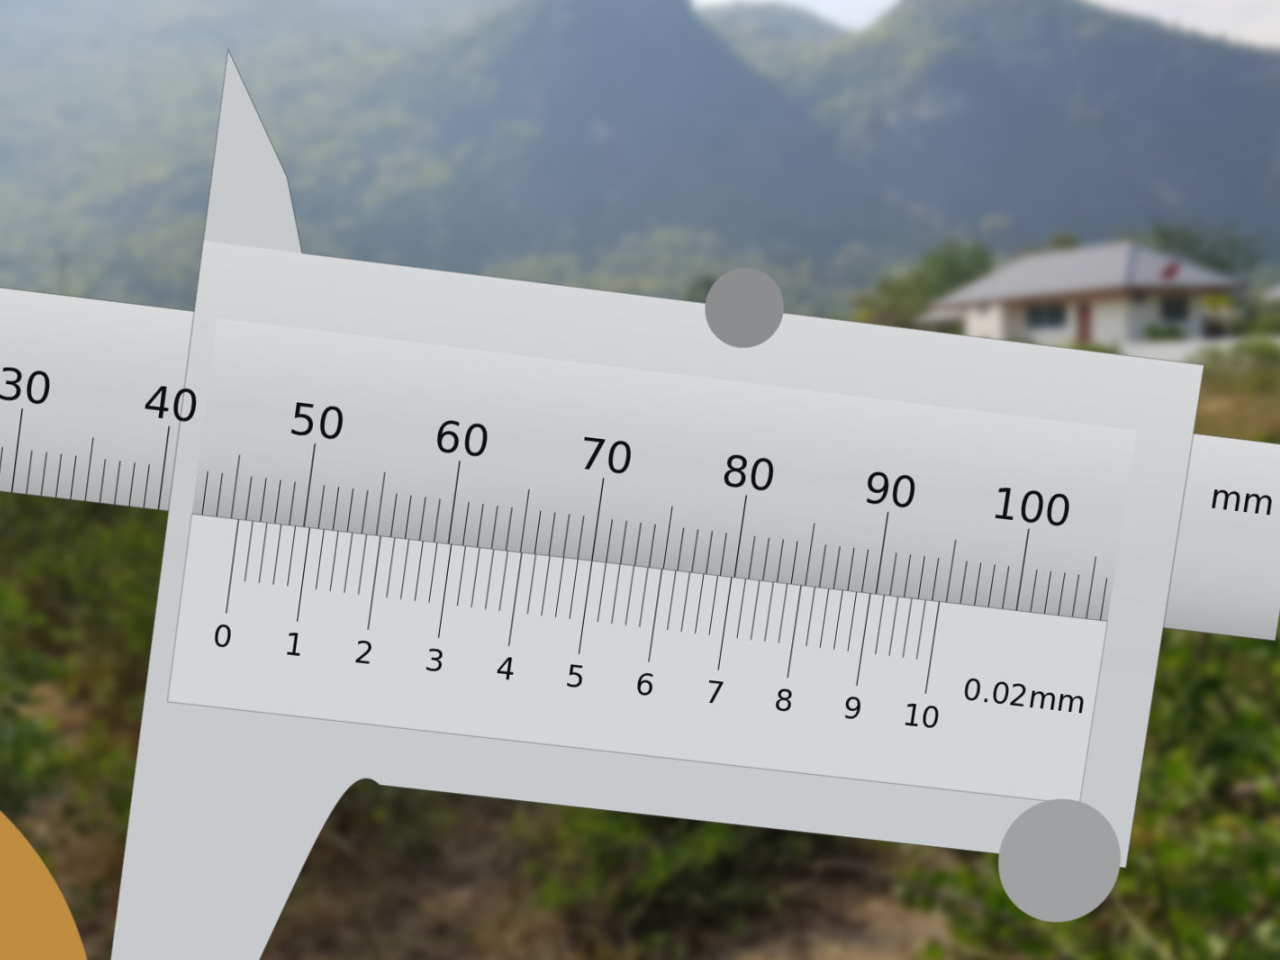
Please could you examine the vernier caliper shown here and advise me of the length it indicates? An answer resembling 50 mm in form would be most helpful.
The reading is 45.5 mm
